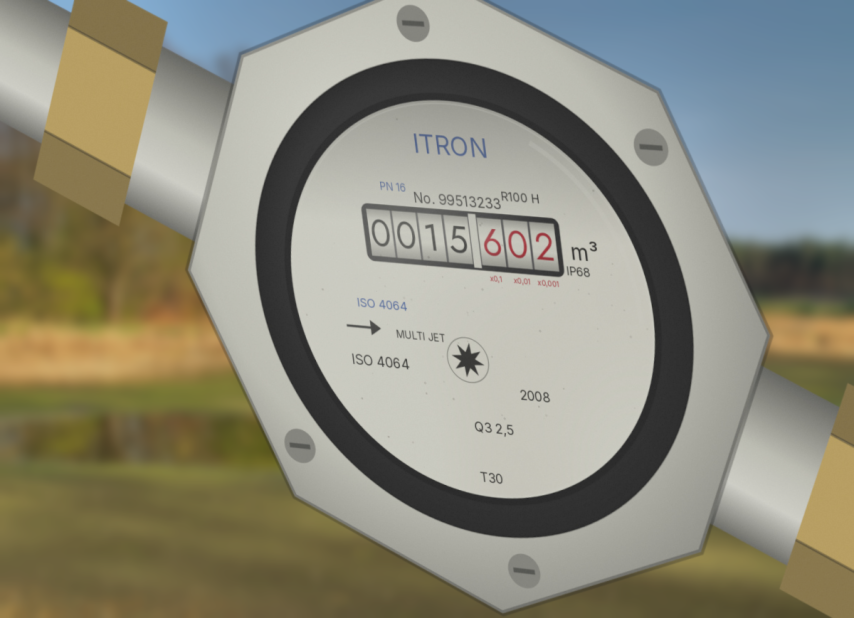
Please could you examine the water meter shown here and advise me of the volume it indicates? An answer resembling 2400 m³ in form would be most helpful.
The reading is 15.602 m³
